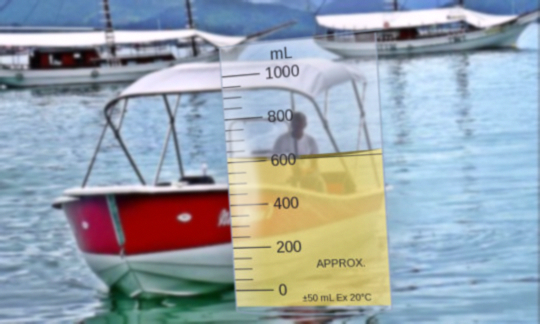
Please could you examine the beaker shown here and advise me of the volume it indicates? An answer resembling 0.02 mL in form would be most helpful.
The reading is 600 mL
